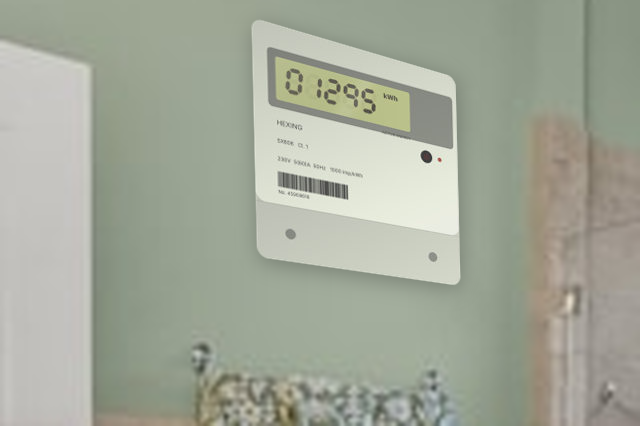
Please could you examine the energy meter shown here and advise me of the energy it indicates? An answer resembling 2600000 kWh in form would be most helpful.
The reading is 1295 kWh
